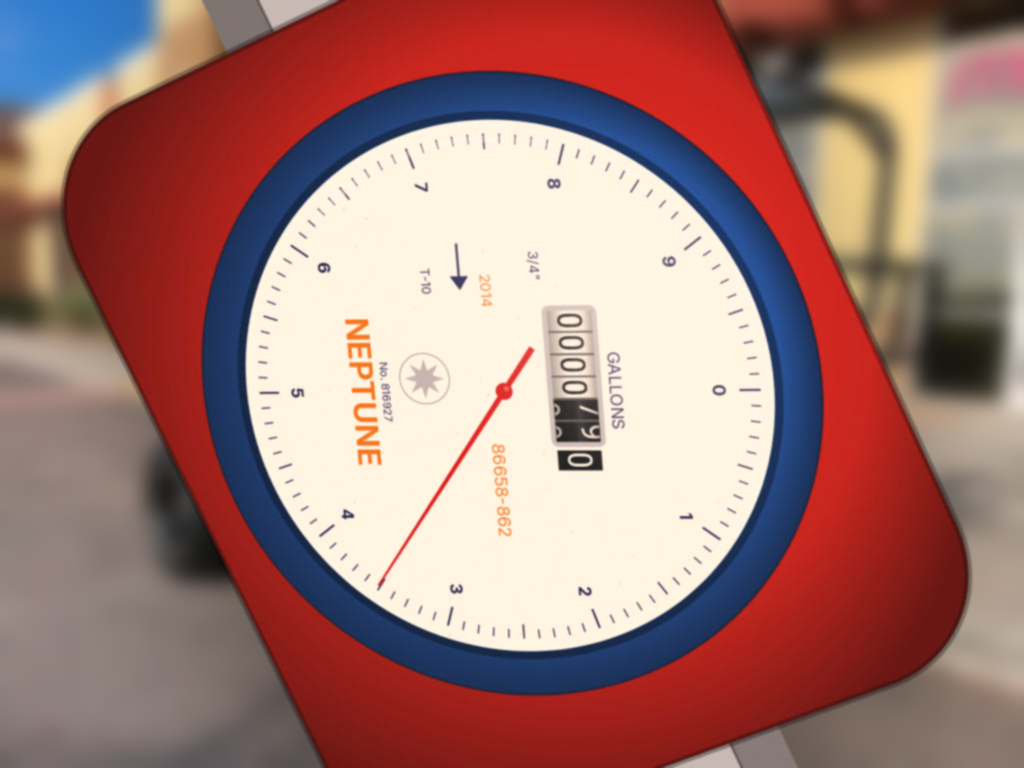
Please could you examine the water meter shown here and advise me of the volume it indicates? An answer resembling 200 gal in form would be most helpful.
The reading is 793.5 gal
